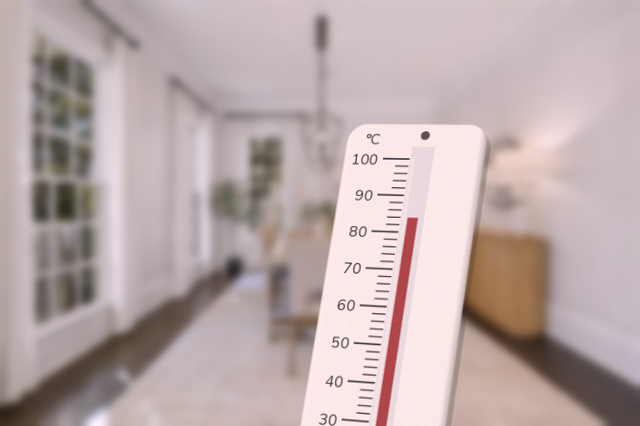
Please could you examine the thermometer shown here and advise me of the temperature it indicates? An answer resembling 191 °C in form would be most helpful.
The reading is 84 °C
